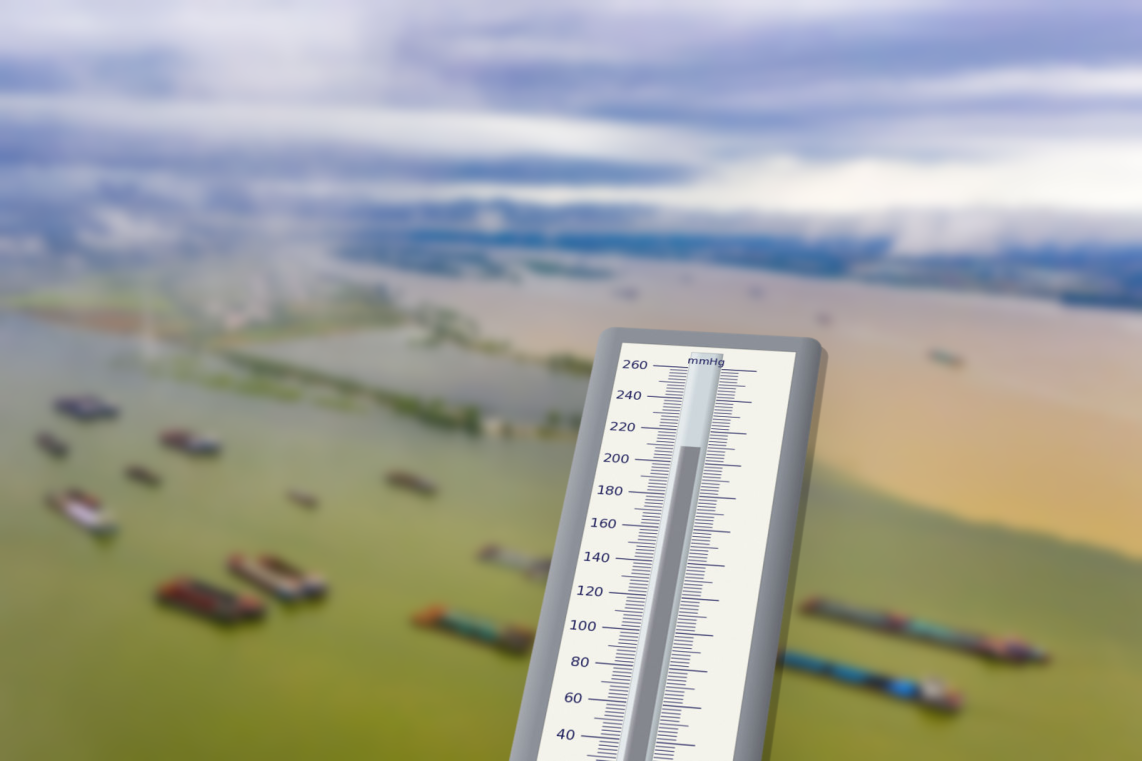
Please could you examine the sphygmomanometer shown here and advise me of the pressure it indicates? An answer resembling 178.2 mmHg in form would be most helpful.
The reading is 210 mmHg
